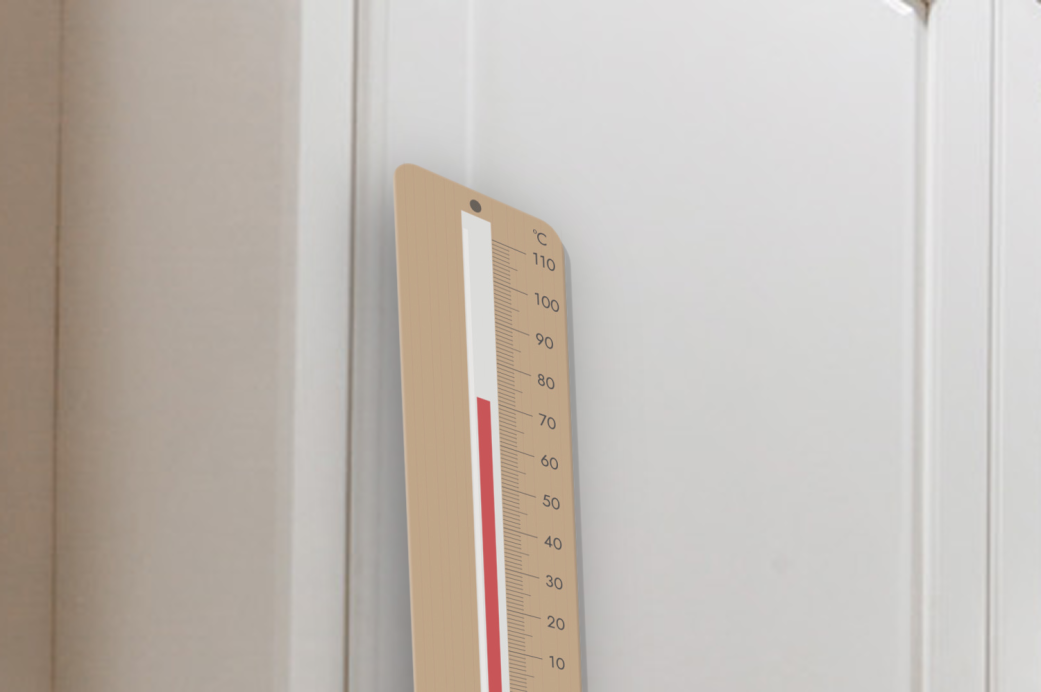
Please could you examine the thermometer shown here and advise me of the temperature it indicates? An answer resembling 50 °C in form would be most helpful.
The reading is 70 °C
